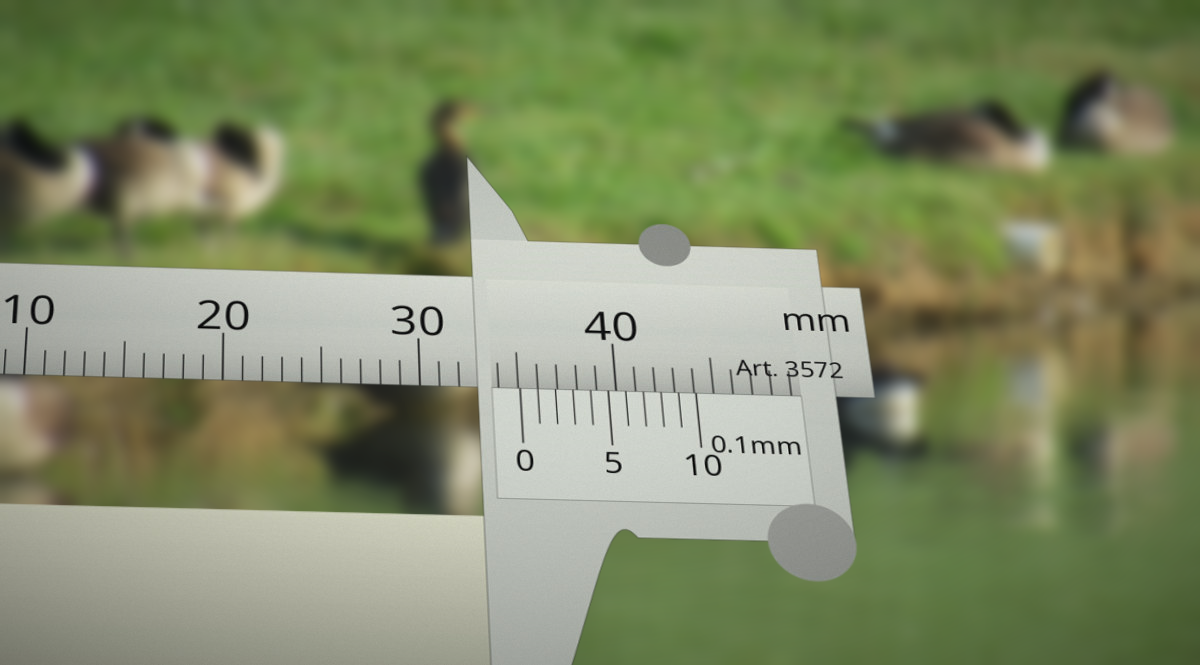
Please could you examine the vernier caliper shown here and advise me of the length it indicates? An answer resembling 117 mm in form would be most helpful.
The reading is 35.1 mm
